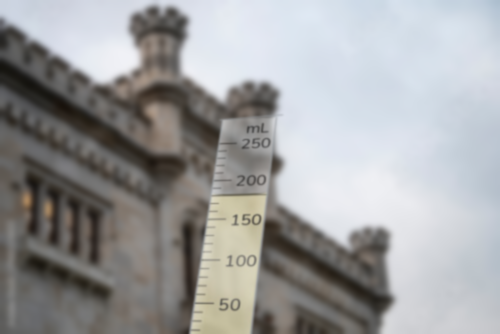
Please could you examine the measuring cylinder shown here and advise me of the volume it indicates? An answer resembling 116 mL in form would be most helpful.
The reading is 180 mL
